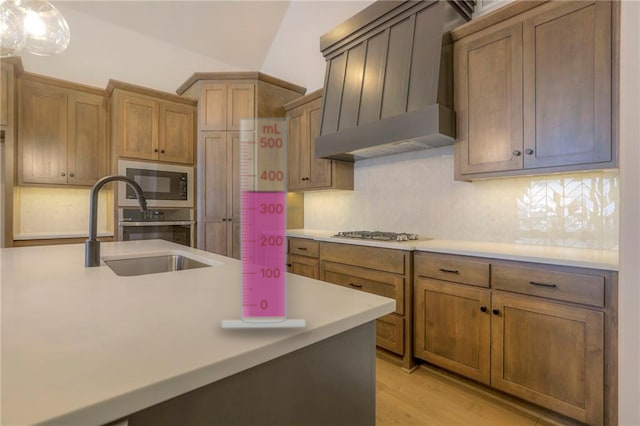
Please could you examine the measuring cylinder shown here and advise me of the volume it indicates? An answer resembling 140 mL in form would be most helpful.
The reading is 350 mL
